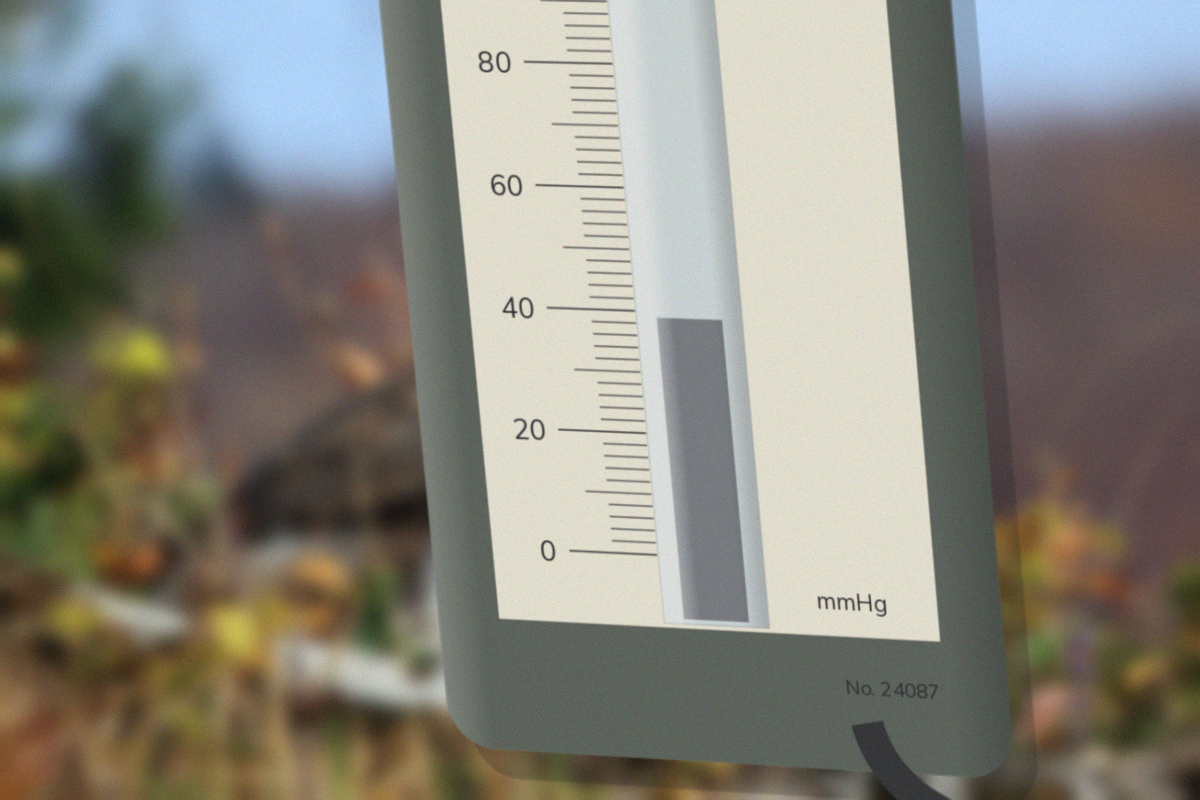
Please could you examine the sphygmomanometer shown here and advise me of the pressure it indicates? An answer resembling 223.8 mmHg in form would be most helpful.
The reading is 39 mmHg
